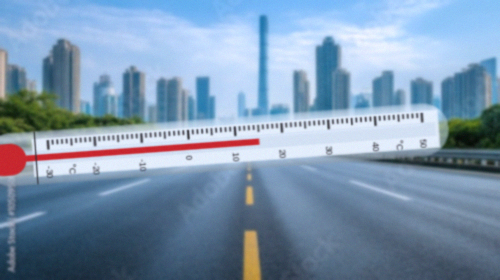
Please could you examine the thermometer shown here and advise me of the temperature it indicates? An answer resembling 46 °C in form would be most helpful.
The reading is 15 °C
